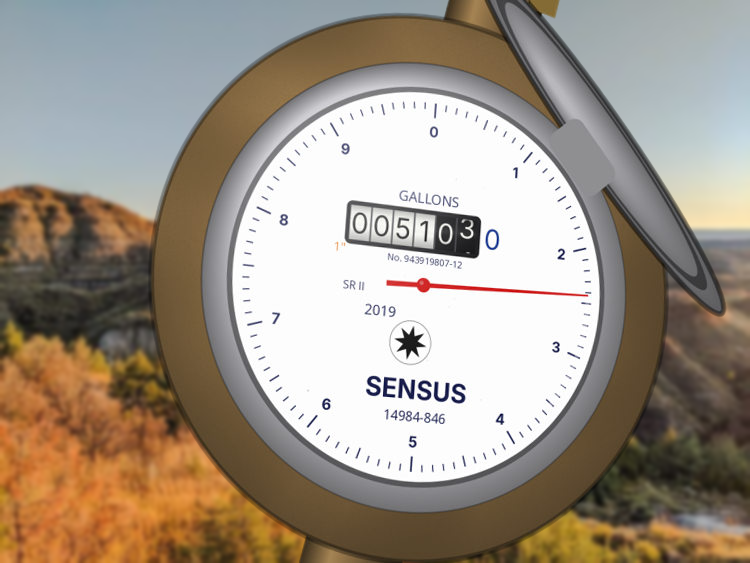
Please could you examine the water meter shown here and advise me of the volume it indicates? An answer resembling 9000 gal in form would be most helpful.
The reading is 51032.4 gal
